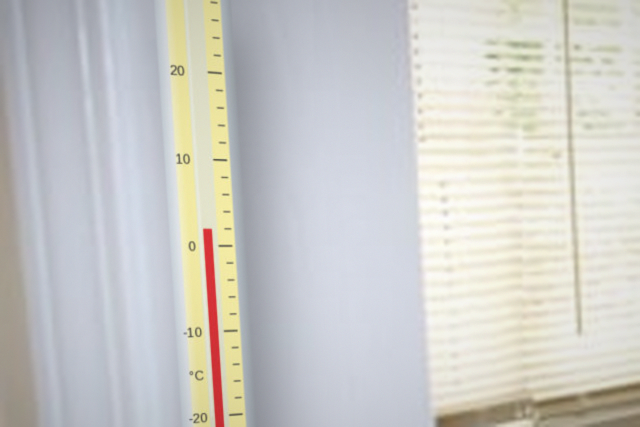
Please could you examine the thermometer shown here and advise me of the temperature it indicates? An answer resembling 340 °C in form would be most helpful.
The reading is 2 °C
